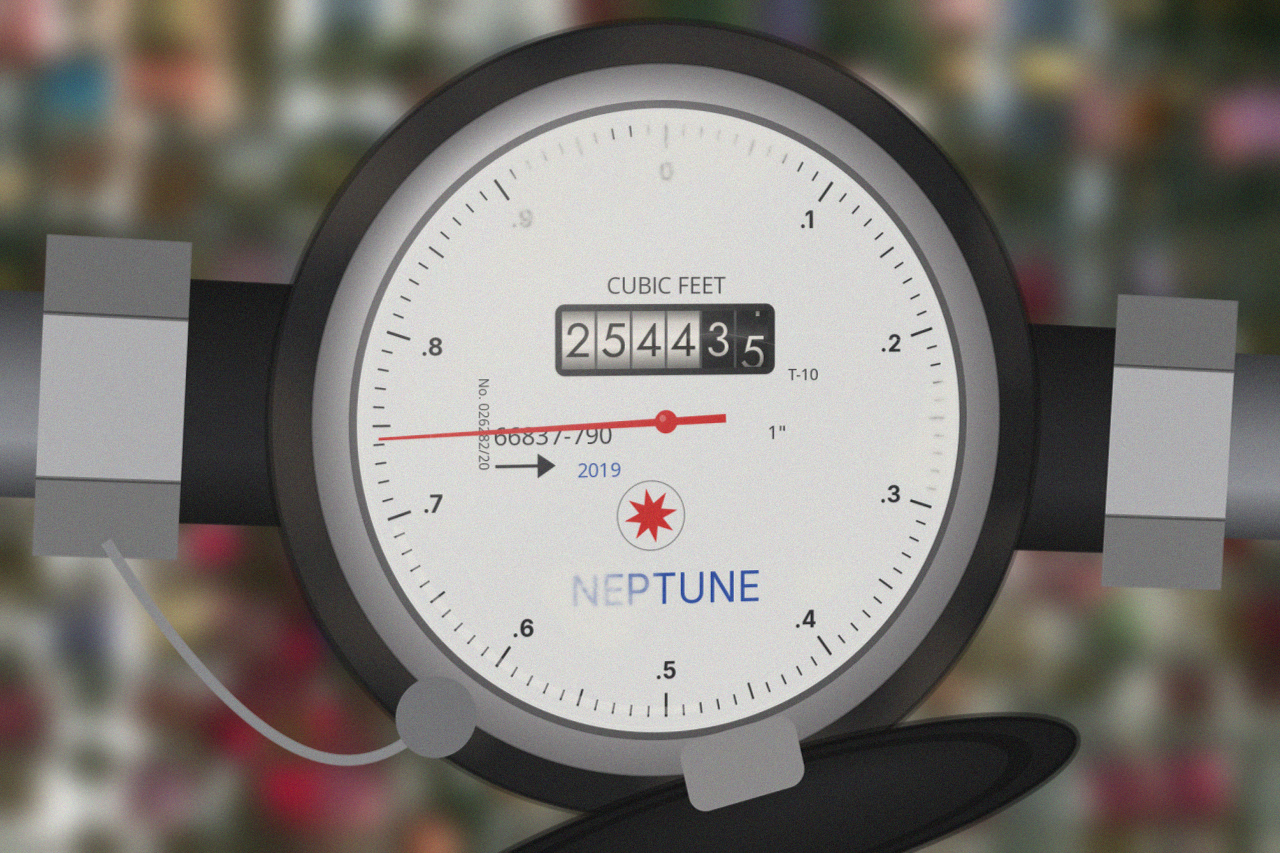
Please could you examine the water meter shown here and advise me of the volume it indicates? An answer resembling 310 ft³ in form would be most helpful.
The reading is 254434.74 ft³
